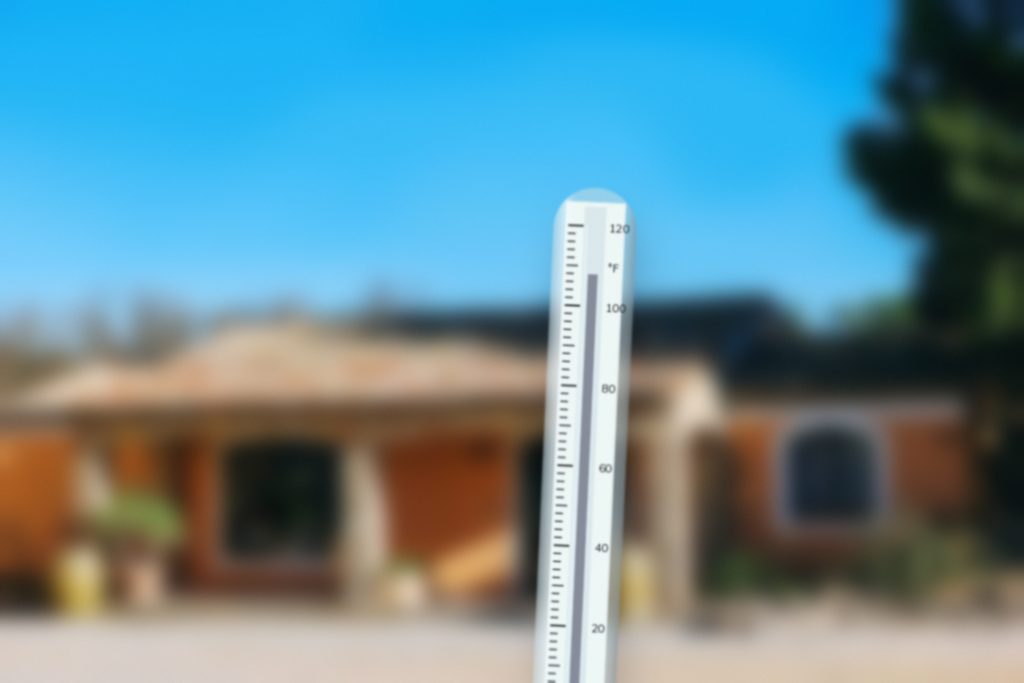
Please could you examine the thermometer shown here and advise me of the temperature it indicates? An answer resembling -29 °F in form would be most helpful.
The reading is 108 °F
